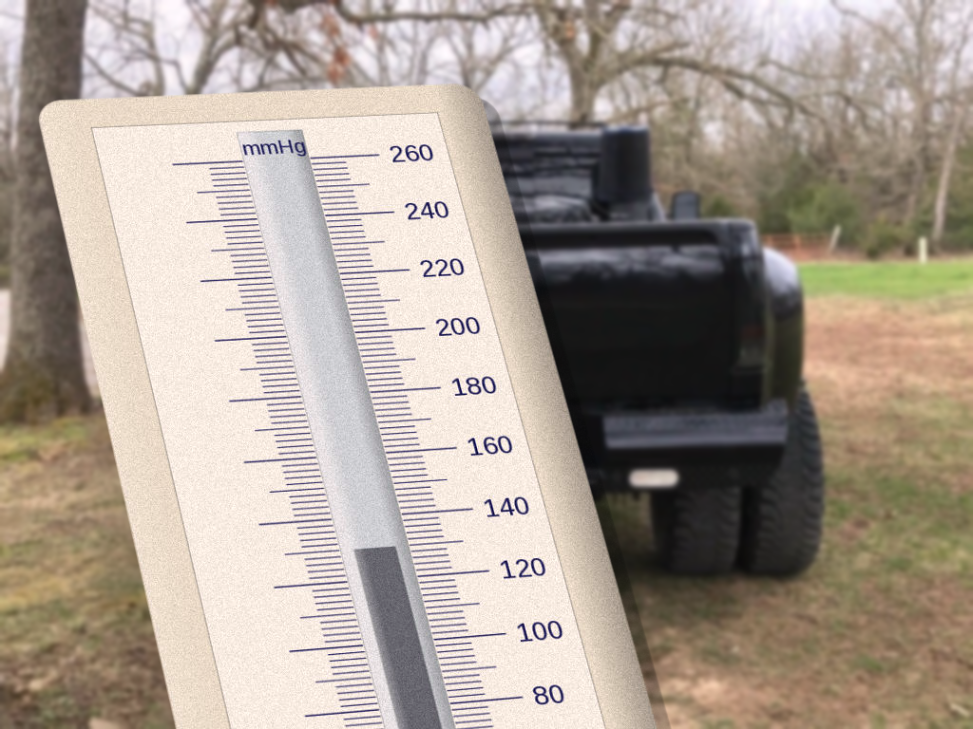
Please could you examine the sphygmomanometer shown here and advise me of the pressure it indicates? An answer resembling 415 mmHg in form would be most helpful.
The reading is 130 mmHg
